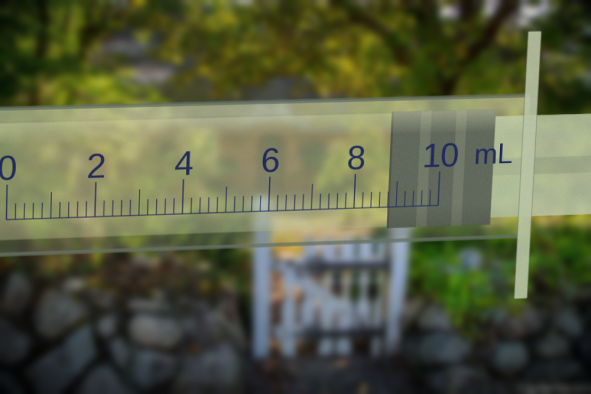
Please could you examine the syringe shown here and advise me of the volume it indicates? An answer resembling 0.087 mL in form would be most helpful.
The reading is 8.8 mL
